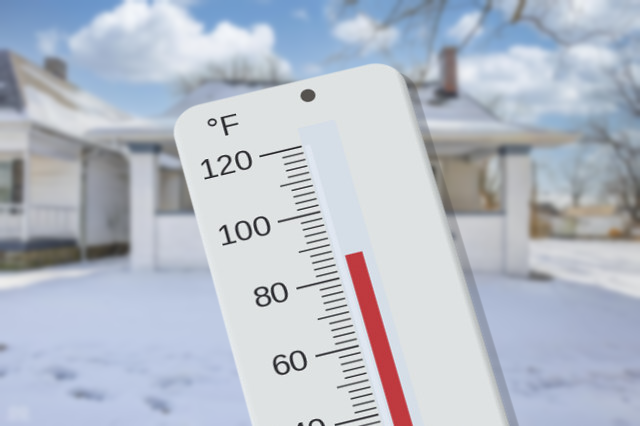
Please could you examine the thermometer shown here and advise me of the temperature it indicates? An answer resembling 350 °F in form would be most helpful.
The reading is 86 °F
